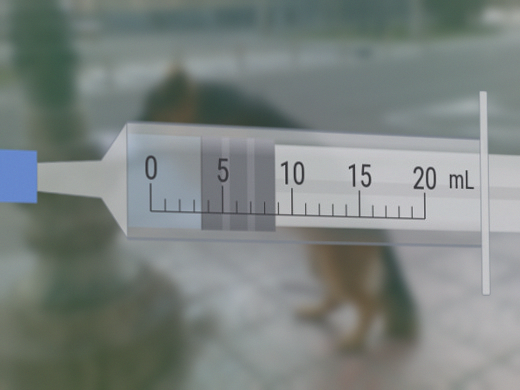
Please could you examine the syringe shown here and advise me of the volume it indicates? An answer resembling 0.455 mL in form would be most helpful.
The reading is 3.5 mL
